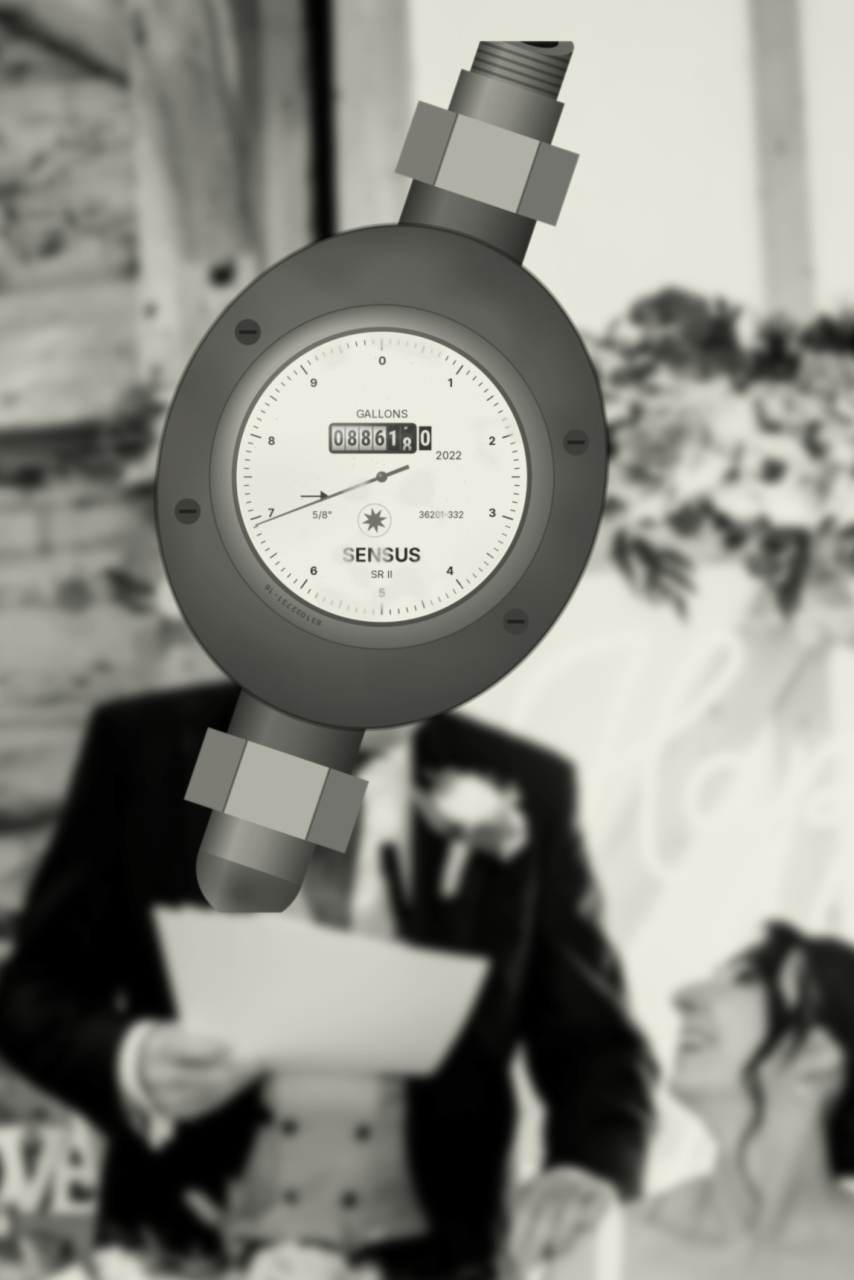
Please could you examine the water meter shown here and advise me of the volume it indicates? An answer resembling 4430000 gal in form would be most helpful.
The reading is 886176.9 gal
